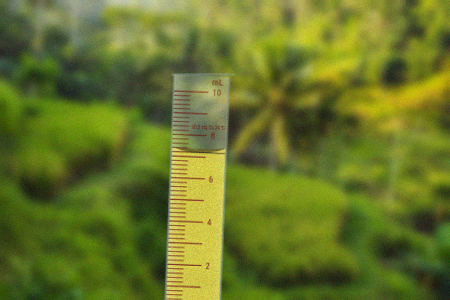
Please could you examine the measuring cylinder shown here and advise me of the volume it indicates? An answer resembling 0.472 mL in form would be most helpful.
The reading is 7.2 mL
